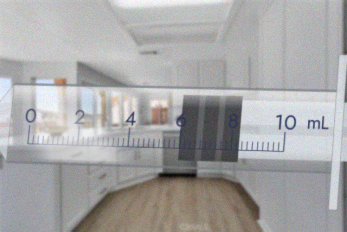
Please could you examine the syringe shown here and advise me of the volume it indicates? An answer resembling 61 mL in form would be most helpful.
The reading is 6 mL
